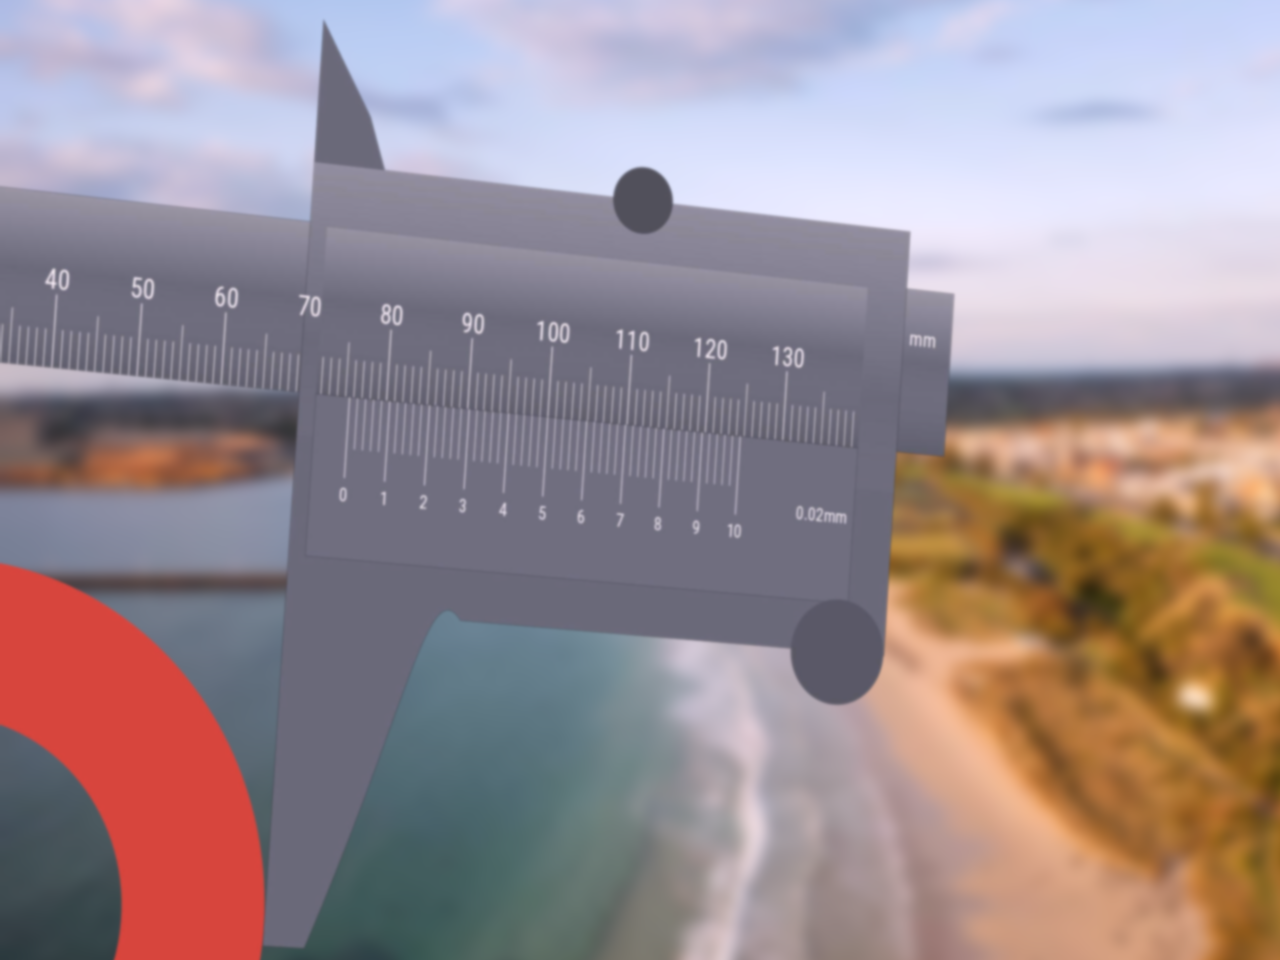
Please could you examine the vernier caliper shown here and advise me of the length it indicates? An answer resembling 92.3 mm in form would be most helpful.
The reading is 75.5 mm
